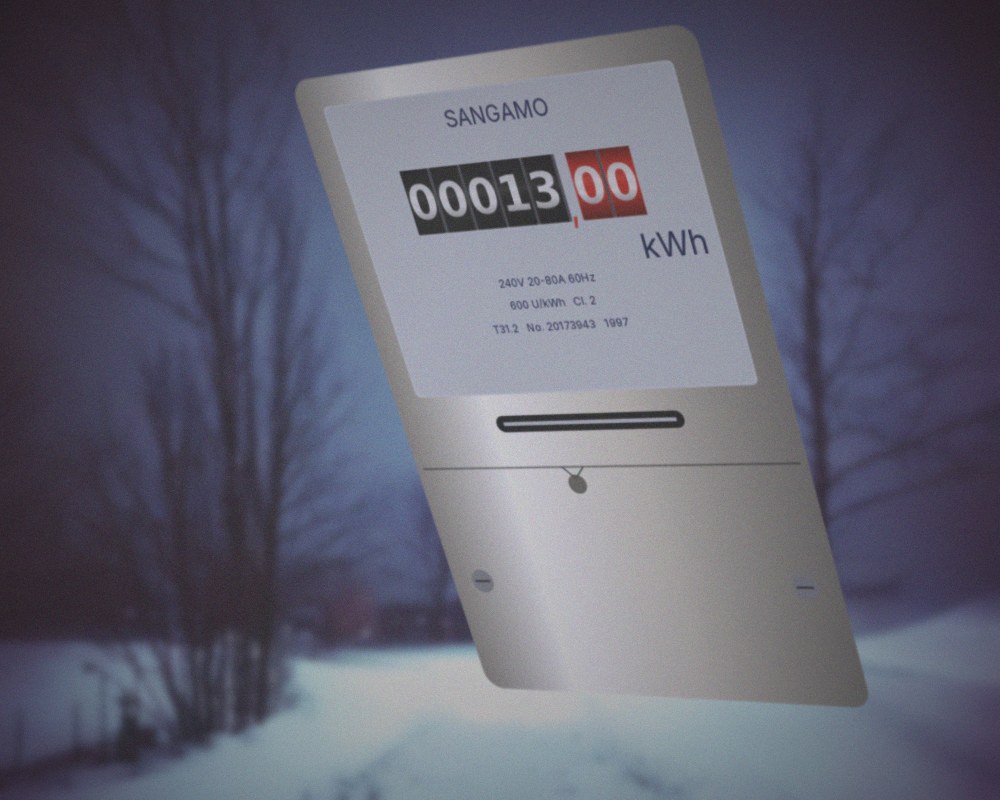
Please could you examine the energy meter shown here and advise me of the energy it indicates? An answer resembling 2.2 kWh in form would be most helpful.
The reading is 13.00 kWh
